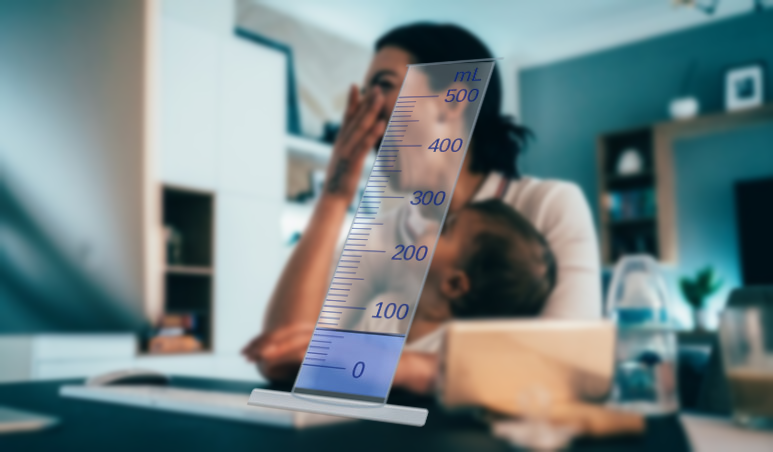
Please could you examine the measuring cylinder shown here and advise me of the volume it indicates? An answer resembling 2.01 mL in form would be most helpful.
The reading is 60 mL
